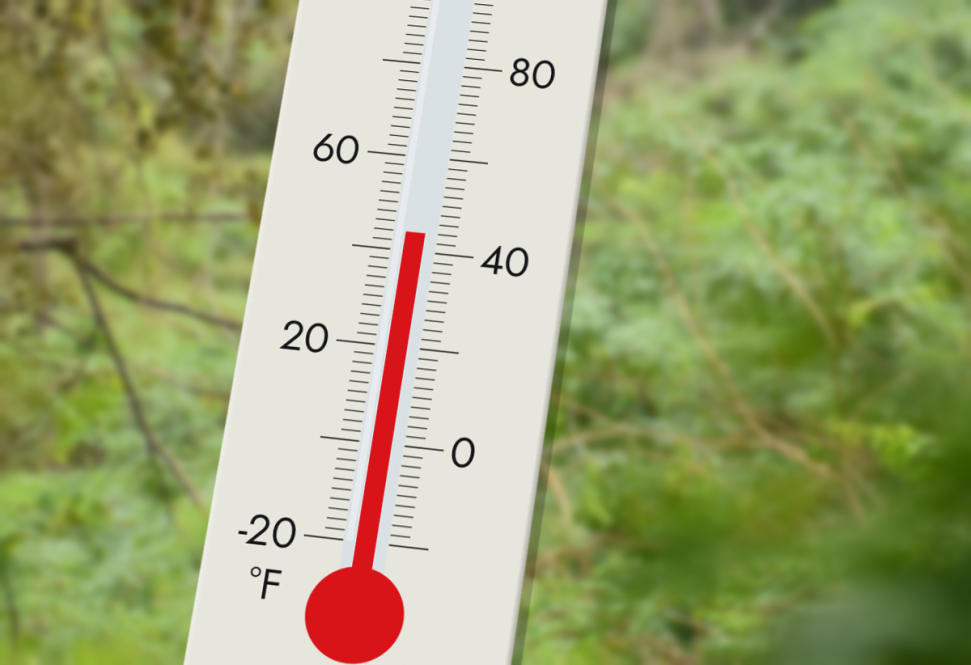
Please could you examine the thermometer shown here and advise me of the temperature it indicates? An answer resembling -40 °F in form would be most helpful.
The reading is 44 °F
